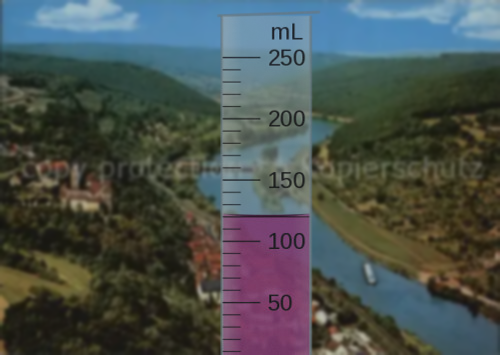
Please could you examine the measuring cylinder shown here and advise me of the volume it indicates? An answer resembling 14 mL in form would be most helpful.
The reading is 120 mL
